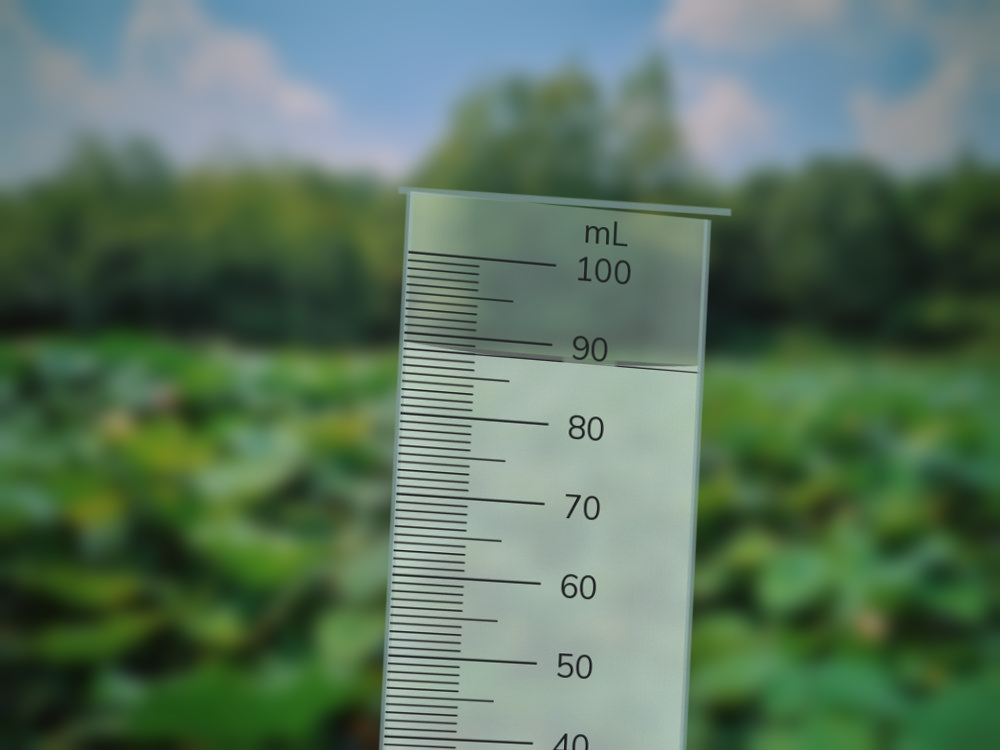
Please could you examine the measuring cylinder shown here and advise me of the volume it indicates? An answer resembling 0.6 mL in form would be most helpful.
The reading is 88 mL
